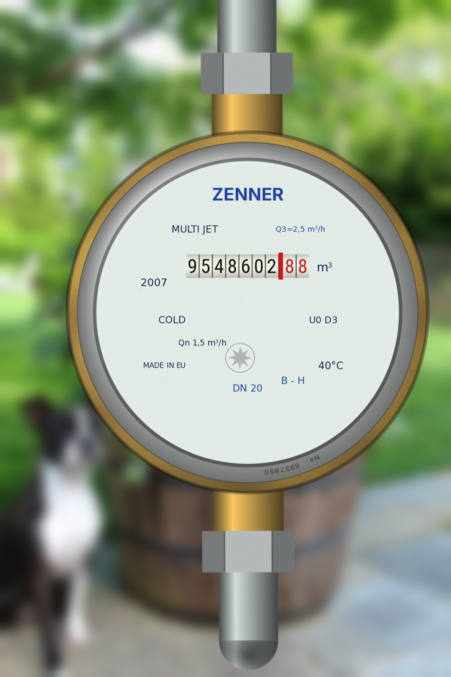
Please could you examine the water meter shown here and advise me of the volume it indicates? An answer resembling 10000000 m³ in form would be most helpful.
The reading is 9548602.88 m³
